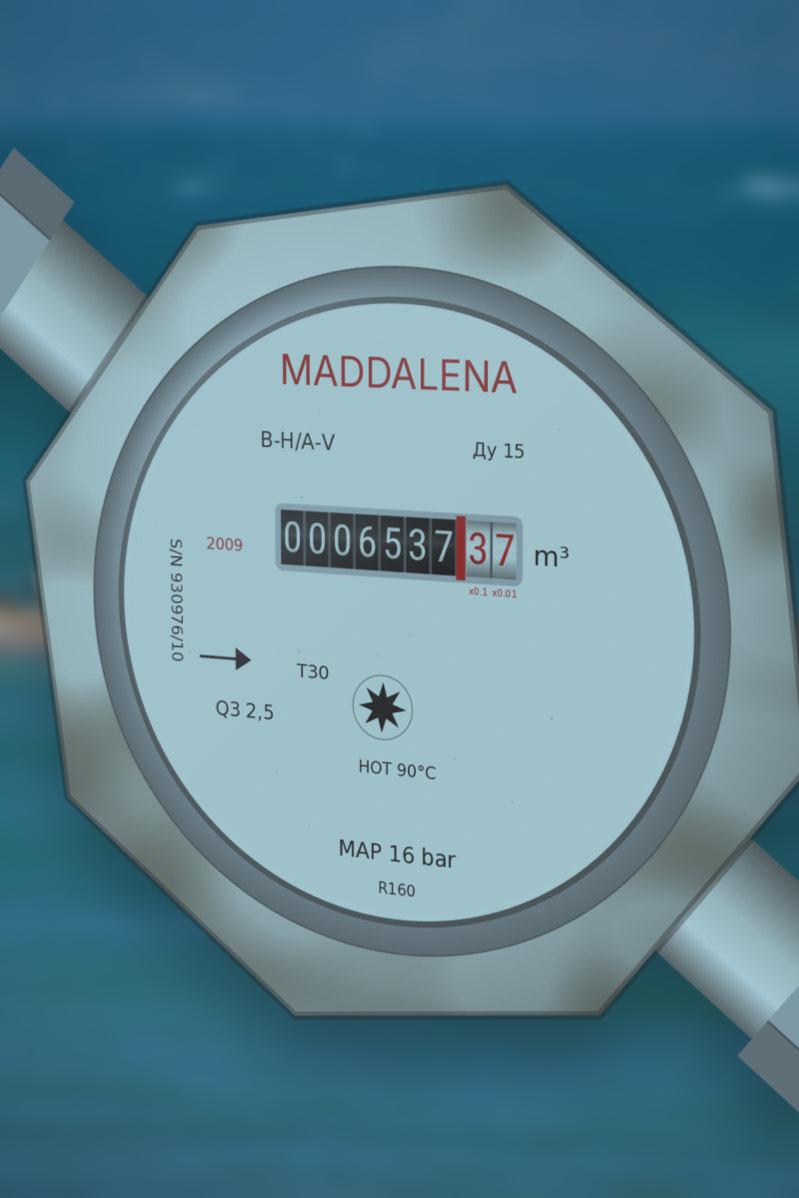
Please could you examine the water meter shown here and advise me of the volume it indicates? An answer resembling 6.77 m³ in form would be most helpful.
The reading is 6537.37 m³
